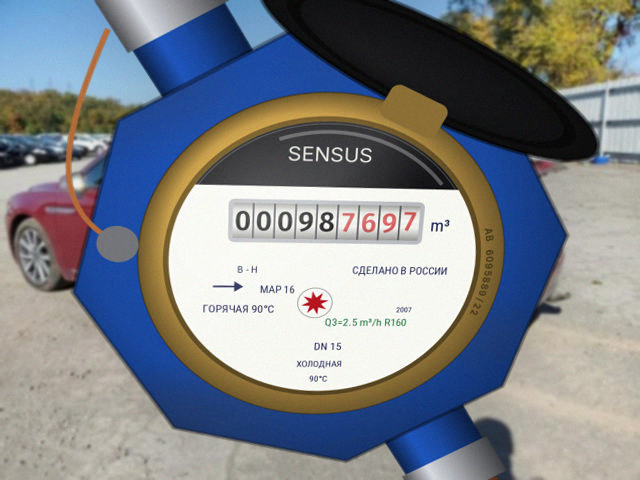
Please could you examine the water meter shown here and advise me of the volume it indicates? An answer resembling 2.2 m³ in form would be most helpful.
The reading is 98.7697 m³
